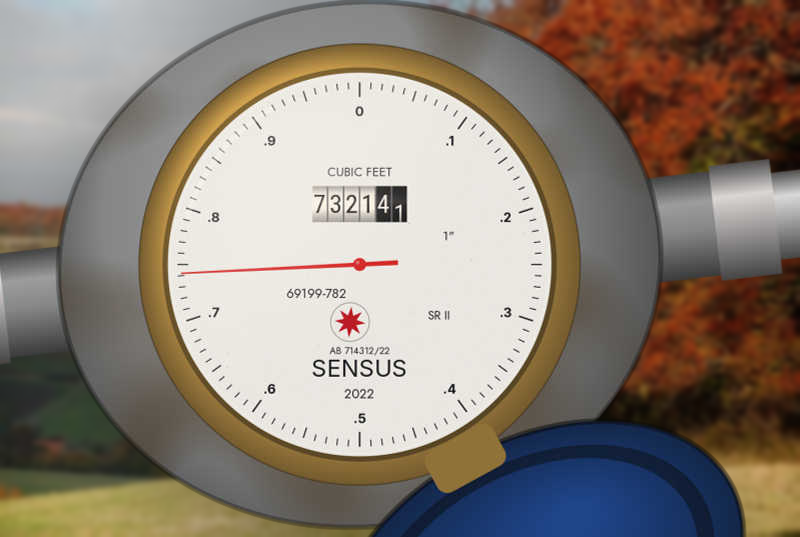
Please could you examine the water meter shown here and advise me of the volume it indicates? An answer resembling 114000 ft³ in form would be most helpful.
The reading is 732140.74 ft³
